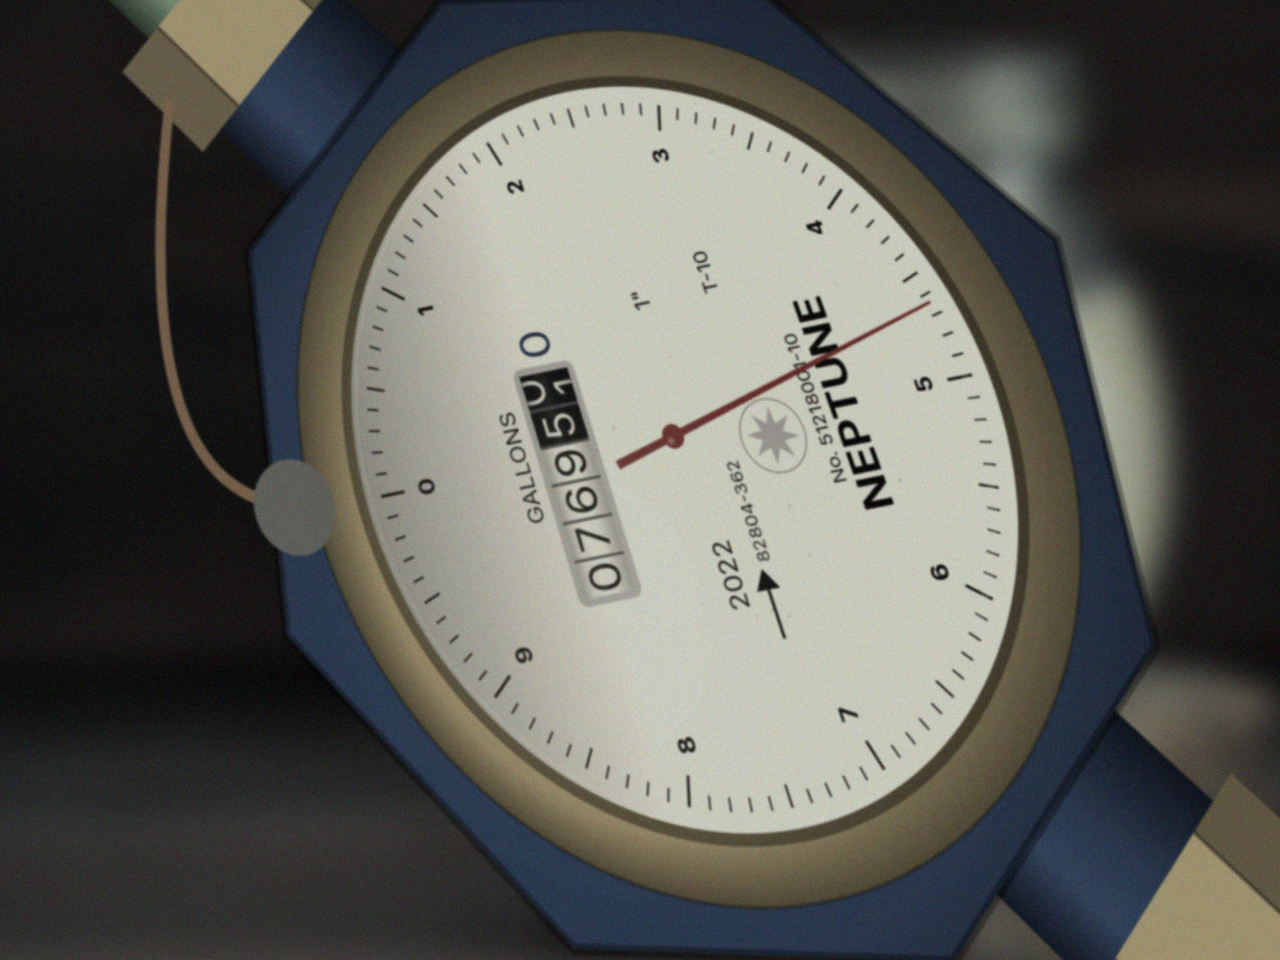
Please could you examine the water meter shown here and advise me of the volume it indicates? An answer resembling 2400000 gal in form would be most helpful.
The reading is 769504.6 gal
